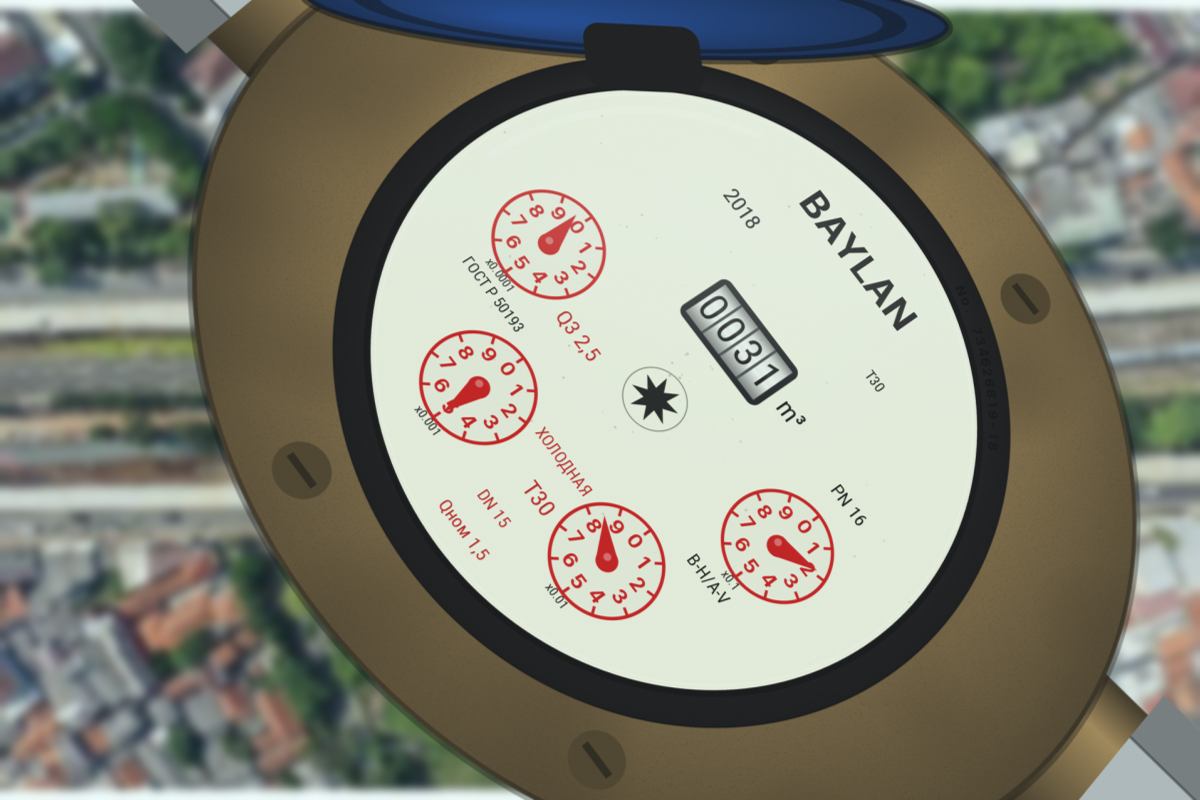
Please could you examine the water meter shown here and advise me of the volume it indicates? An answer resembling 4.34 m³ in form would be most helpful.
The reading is 31.1849 m³
